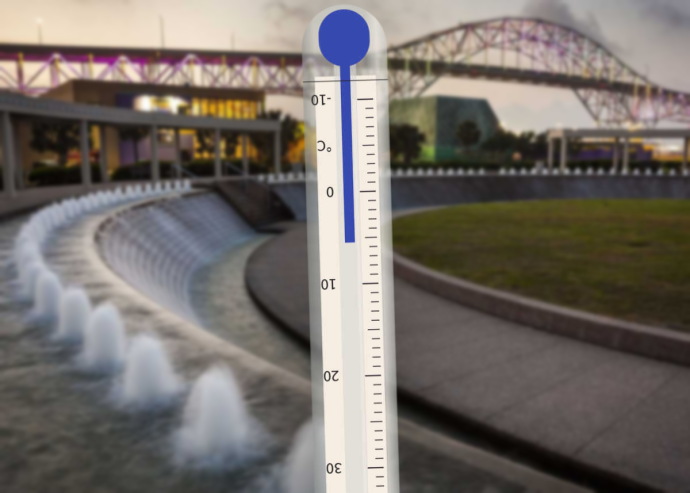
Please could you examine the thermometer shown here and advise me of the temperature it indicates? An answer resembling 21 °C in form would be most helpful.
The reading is 5.5 °C
